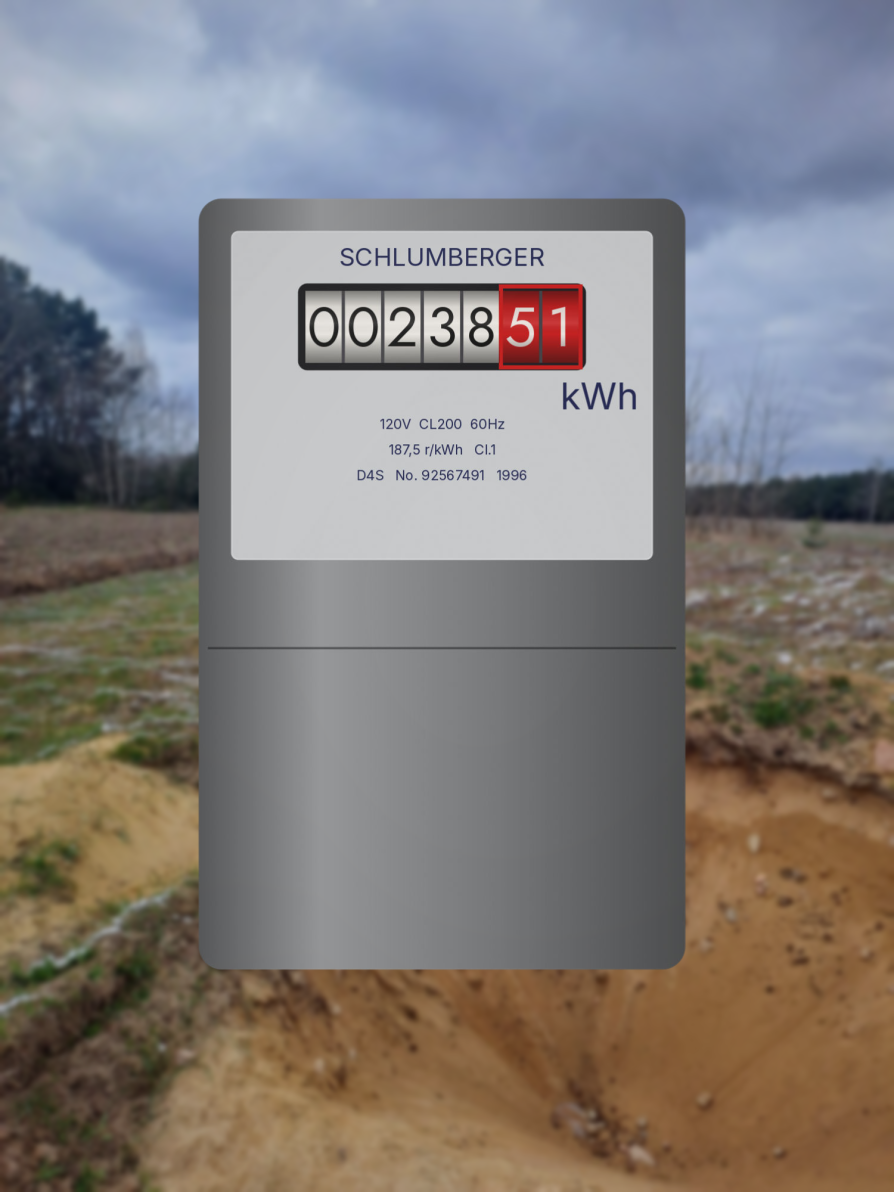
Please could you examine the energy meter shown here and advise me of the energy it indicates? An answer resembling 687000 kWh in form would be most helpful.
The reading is 238.51 kWh
